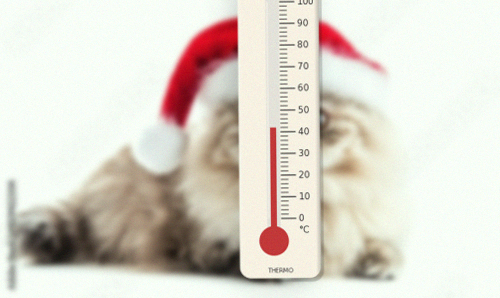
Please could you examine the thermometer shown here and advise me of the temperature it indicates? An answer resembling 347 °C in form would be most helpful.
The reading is 42 °C
